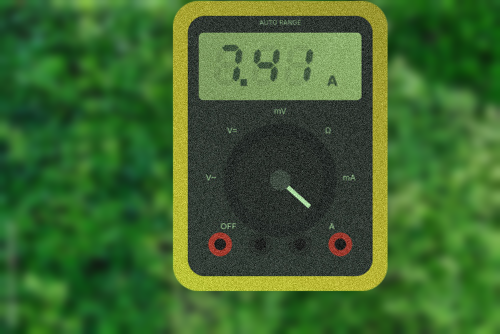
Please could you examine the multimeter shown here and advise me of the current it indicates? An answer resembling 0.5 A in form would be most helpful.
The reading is 7.41 A
